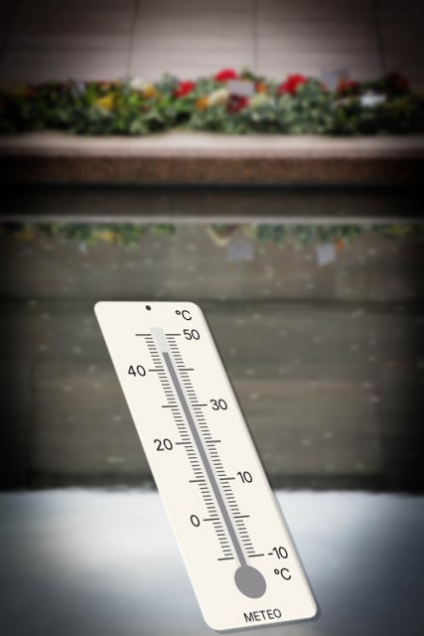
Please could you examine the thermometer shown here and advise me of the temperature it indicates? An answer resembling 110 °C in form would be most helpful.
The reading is 45 °C
